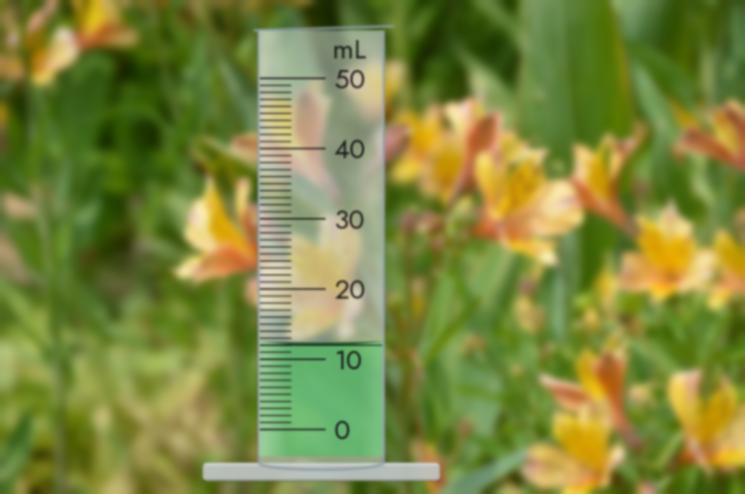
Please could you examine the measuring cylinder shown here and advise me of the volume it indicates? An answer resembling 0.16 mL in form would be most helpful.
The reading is 12 mL
